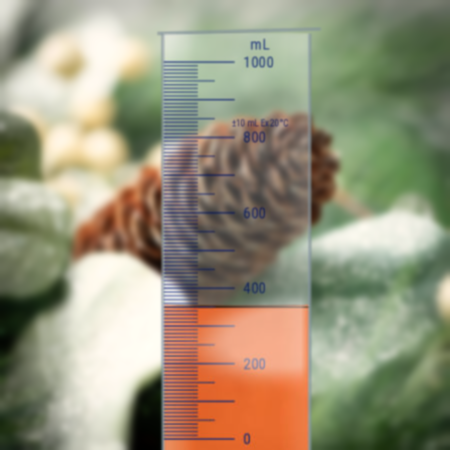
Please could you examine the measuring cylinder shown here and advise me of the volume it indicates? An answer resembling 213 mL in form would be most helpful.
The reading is 350 mL
